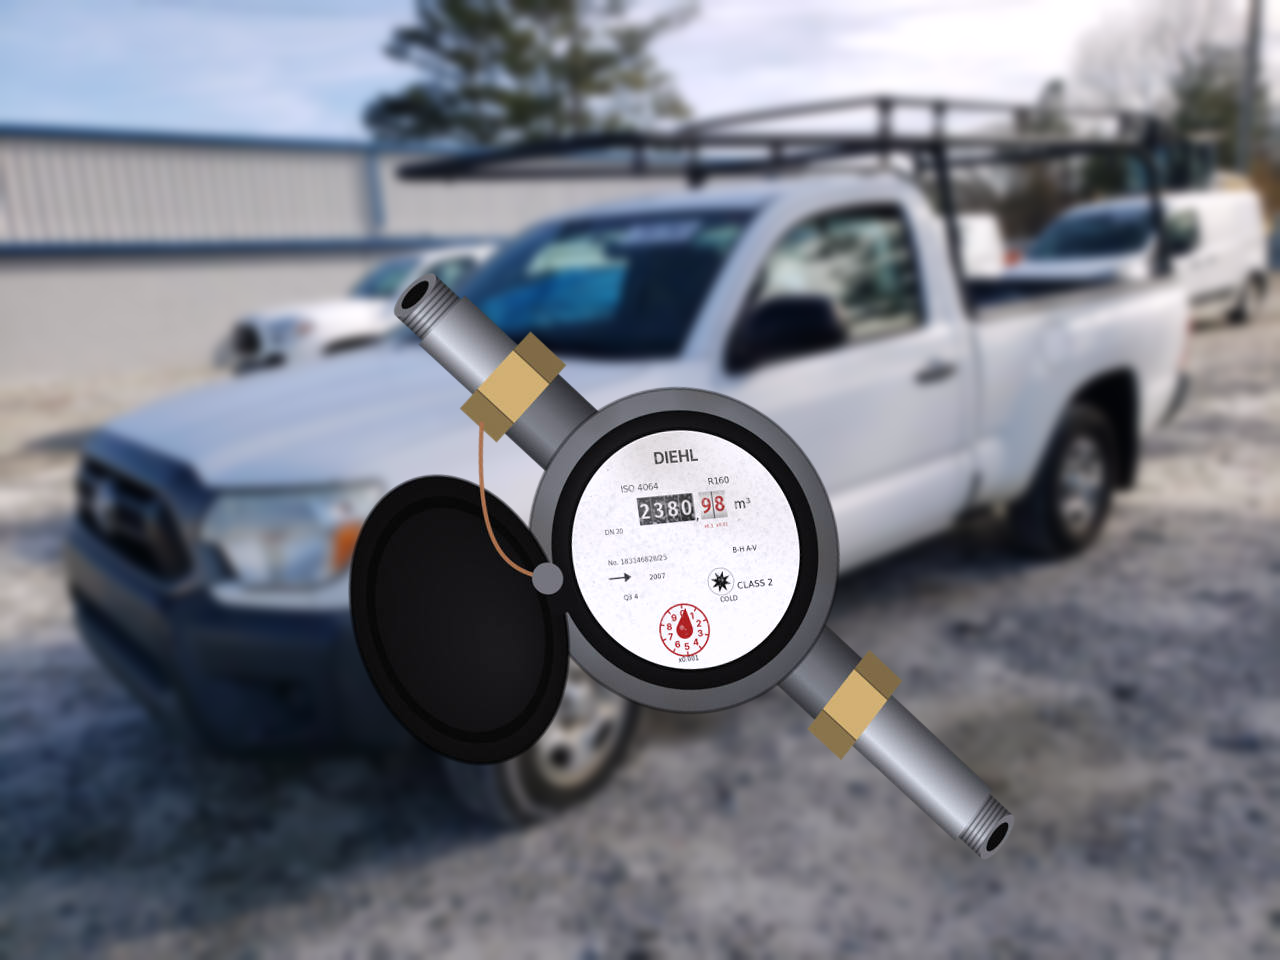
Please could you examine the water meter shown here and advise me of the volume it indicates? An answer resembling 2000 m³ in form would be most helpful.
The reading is 2380.980 m³
